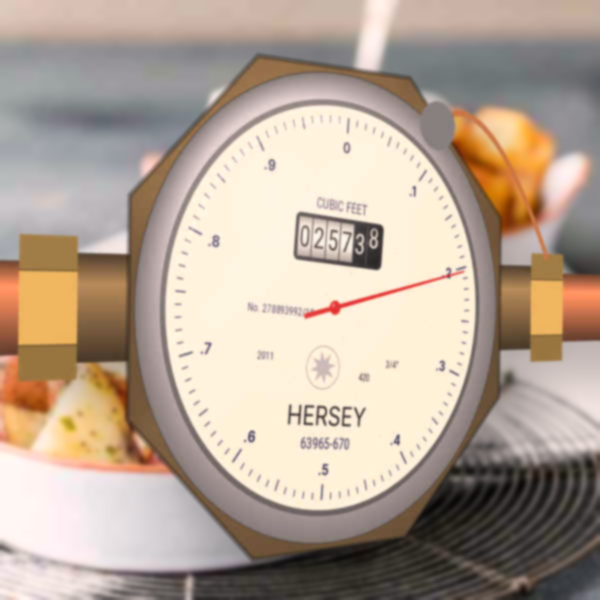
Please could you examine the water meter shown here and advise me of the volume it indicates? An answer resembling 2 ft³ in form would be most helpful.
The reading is 25738.20 ft³
